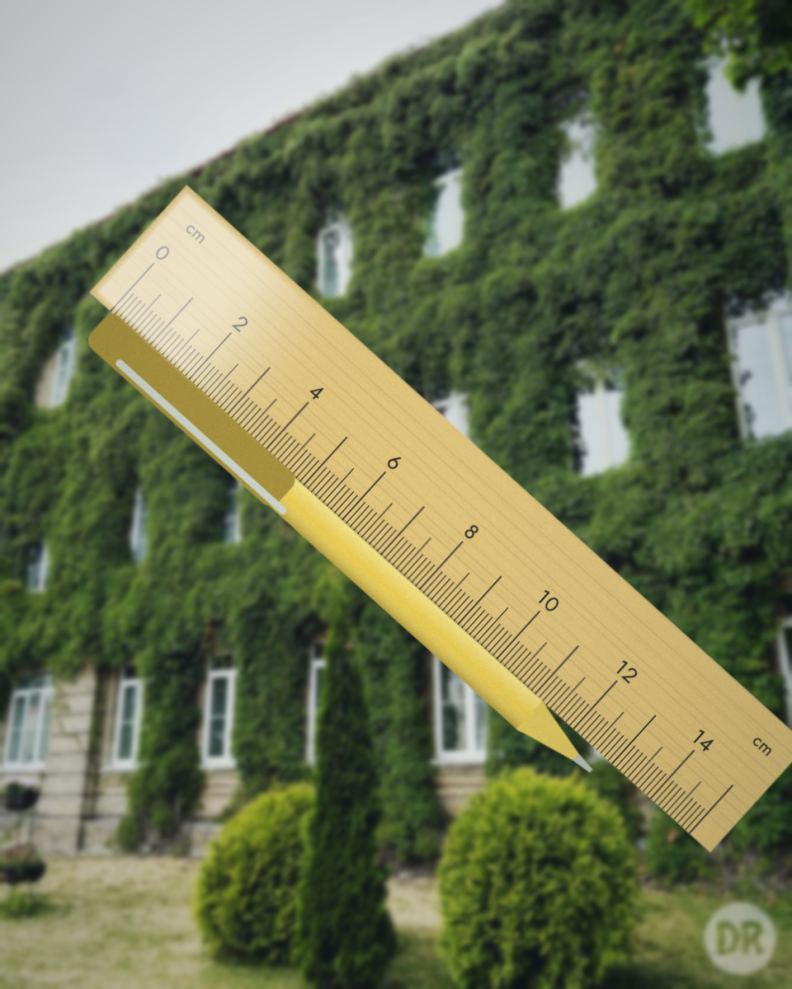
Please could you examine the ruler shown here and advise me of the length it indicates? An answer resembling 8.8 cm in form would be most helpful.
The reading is 12.8 cm
